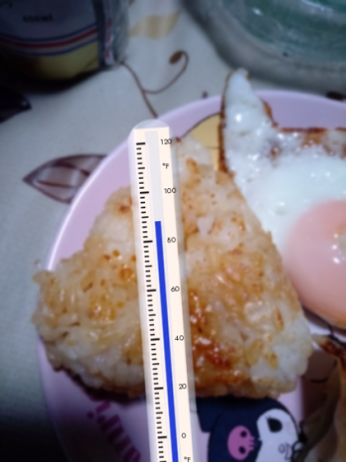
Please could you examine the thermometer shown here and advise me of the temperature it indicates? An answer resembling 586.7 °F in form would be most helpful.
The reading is 88 °F
